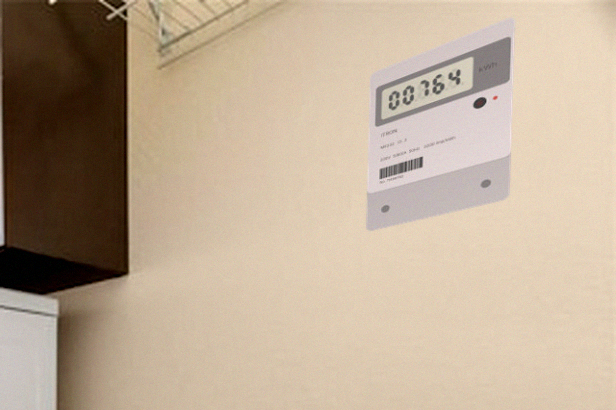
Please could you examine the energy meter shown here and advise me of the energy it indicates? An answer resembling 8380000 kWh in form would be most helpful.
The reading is 764 kWh
